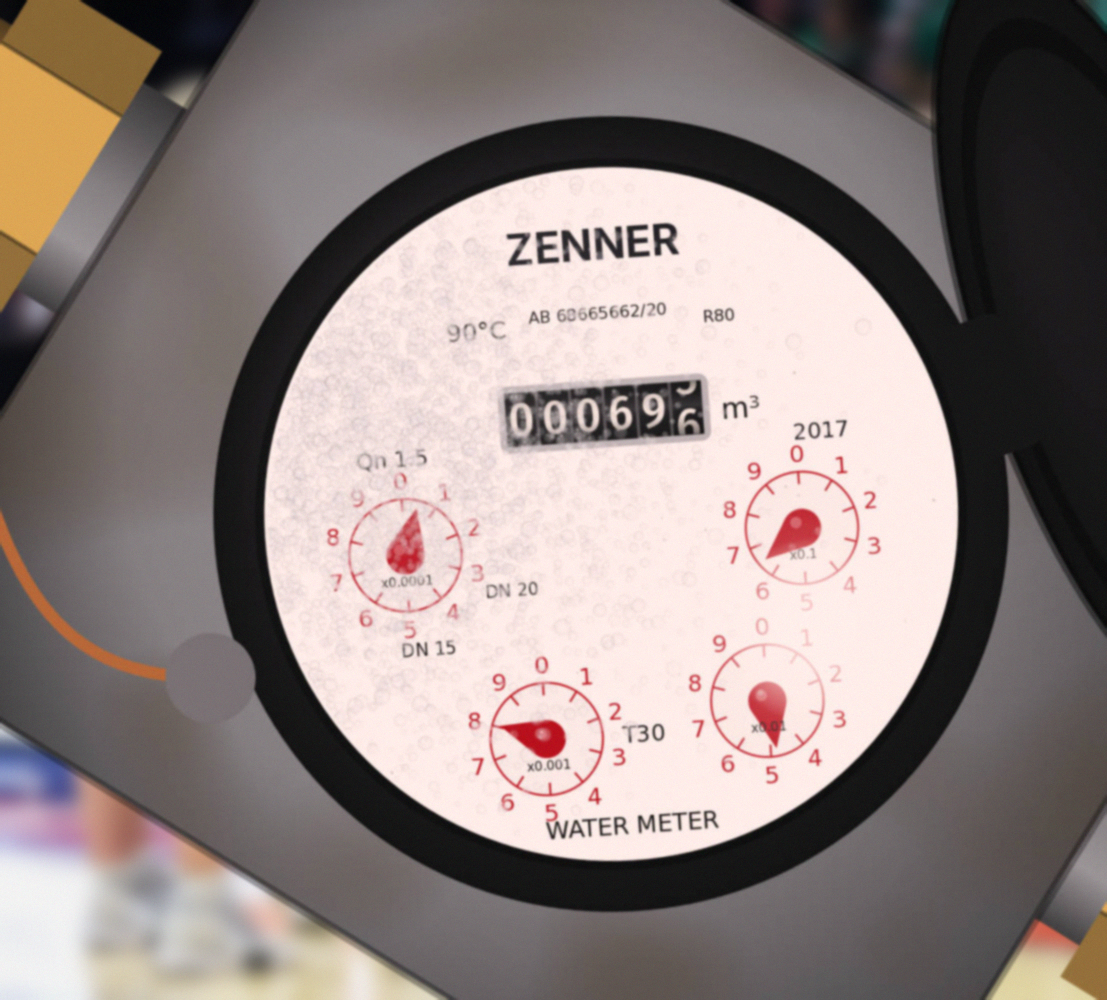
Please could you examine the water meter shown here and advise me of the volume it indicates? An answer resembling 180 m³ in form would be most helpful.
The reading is 695.6480 m³
